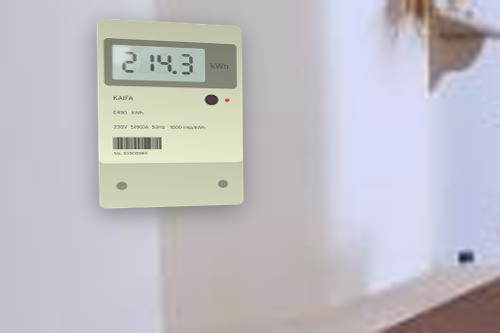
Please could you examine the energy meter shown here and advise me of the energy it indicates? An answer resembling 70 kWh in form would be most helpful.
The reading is 214.3 kWh
